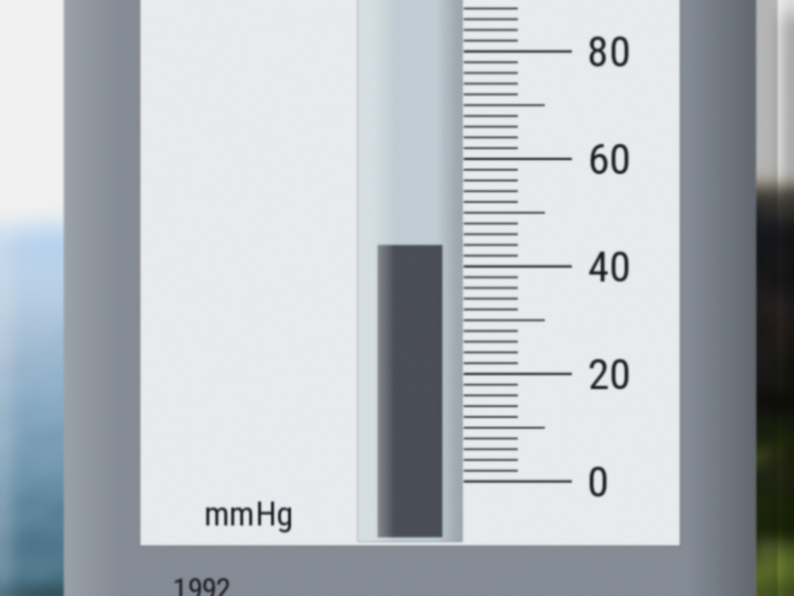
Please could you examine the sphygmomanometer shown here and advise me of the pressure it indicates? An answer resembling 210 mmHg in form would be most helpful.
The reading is 44 mmHg
